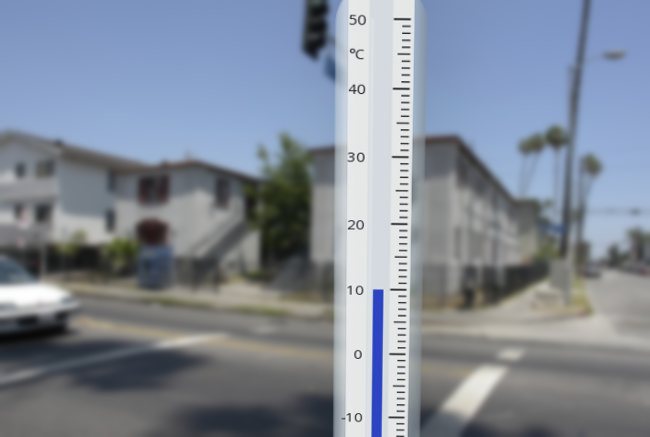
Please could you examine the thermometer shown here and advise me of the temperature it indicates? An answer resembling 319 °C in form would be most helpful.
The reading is 10 °C
